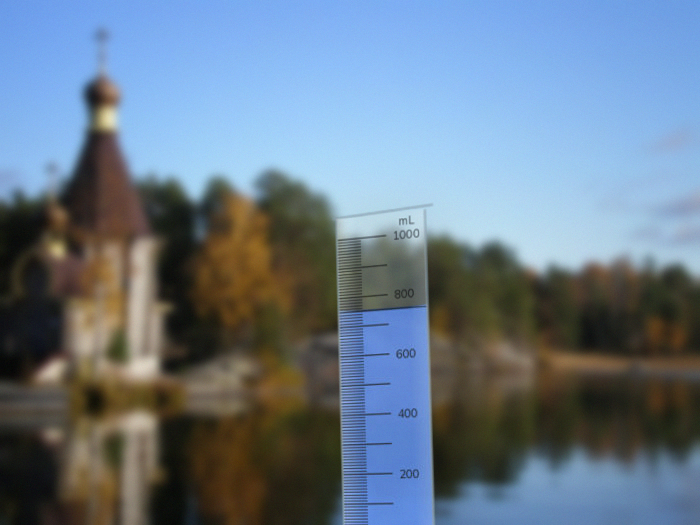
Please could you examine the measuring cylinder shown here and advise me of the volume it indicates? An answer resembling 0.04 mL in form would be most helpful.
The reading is 750 mL
